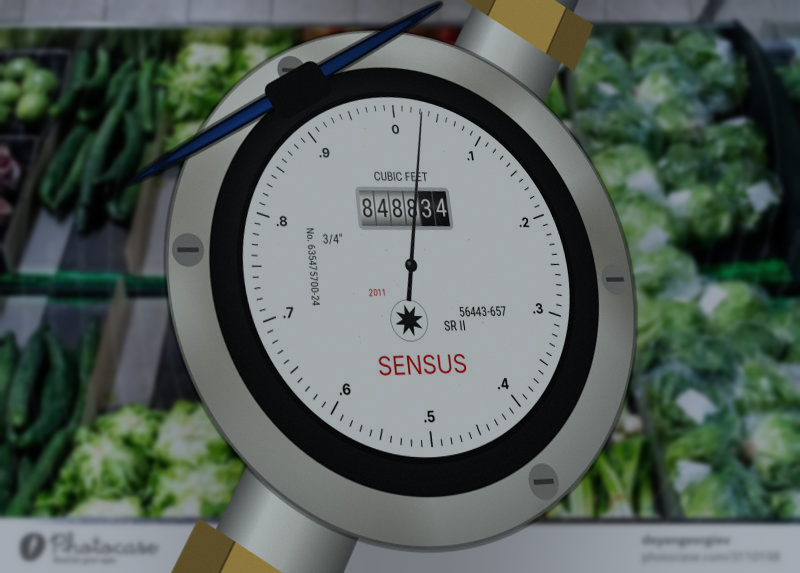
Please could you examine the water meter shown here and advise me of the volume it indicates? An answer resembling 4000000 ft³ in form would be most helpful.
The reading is 848834.03 ft³
